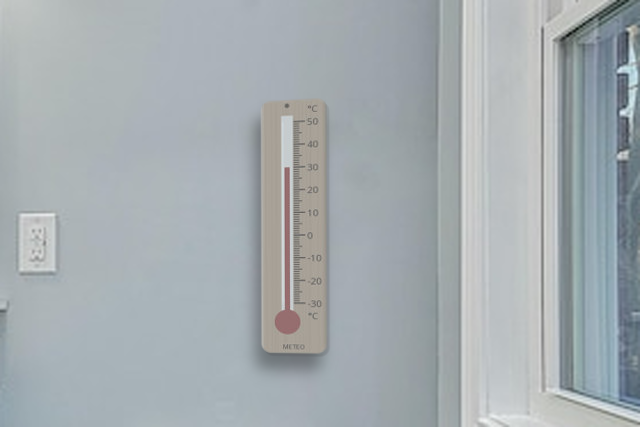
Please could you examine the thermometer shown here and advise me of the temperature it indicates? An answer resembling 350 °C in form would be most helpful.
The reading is 30 °C
